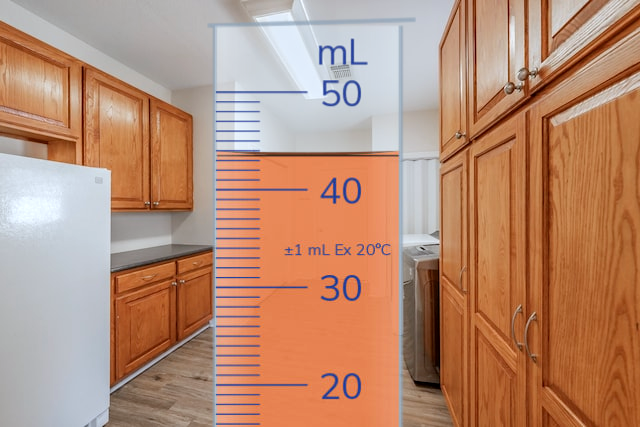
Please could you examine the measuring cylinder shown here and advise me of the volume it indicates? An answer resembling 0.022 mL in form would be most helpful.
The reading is 43.5 mL
